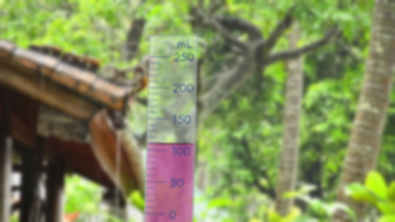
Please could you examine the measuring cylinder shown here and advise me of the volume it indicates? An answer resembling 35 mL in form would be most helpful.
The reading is 110 mL
